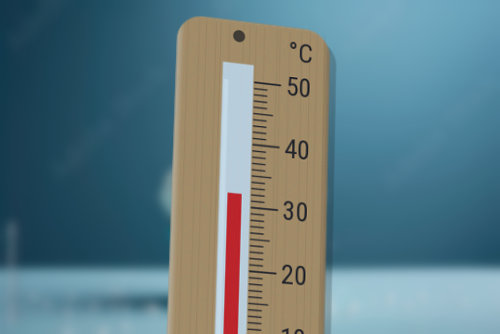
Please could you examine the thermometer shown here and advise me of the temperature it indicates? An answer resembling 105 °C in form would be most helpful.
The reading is 32 °C
